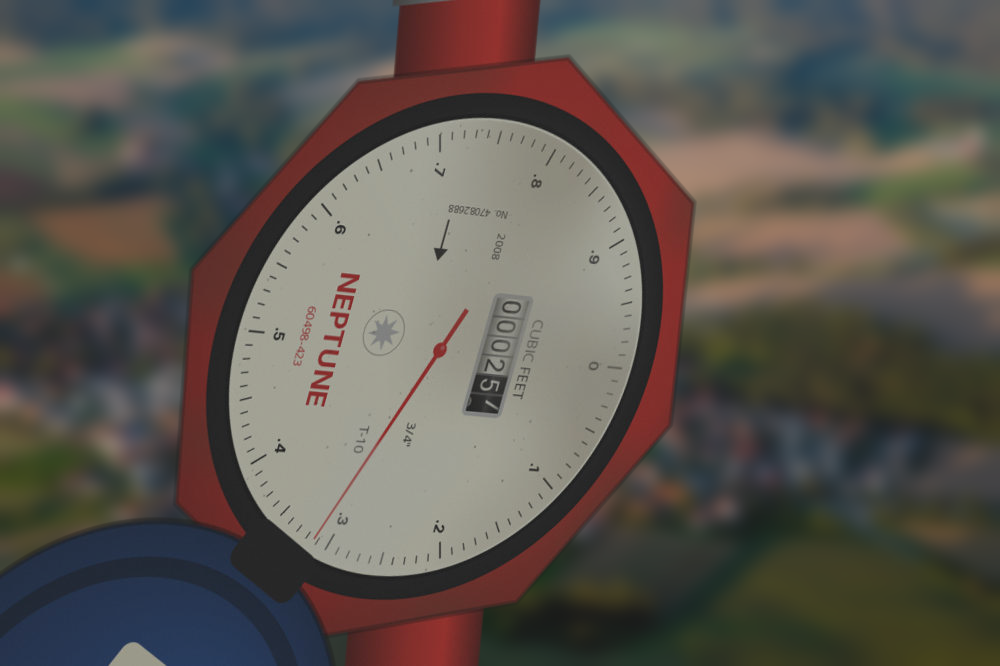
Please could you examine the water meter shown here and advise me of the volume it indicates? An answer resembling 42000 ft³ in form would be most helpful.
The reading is 257.31 ft³
